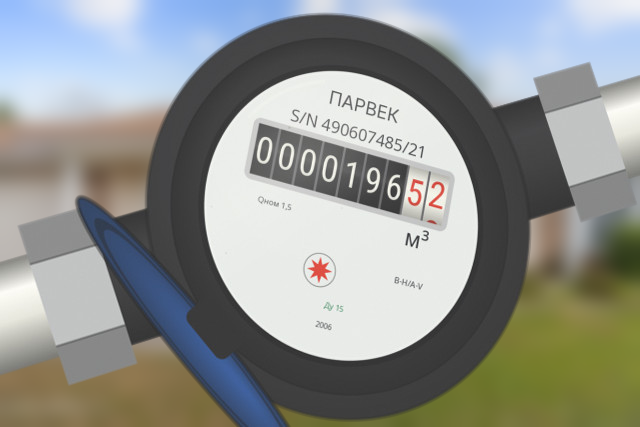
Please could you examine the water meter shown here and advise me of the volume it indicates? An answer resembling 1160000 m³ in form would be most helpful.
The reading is 196.52 m³
